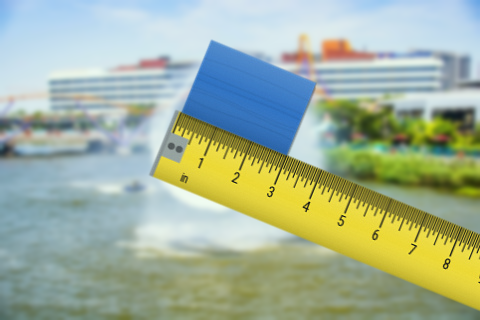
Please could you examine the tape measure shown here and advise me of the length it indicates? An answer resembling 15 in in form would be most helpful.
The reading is 3 in
